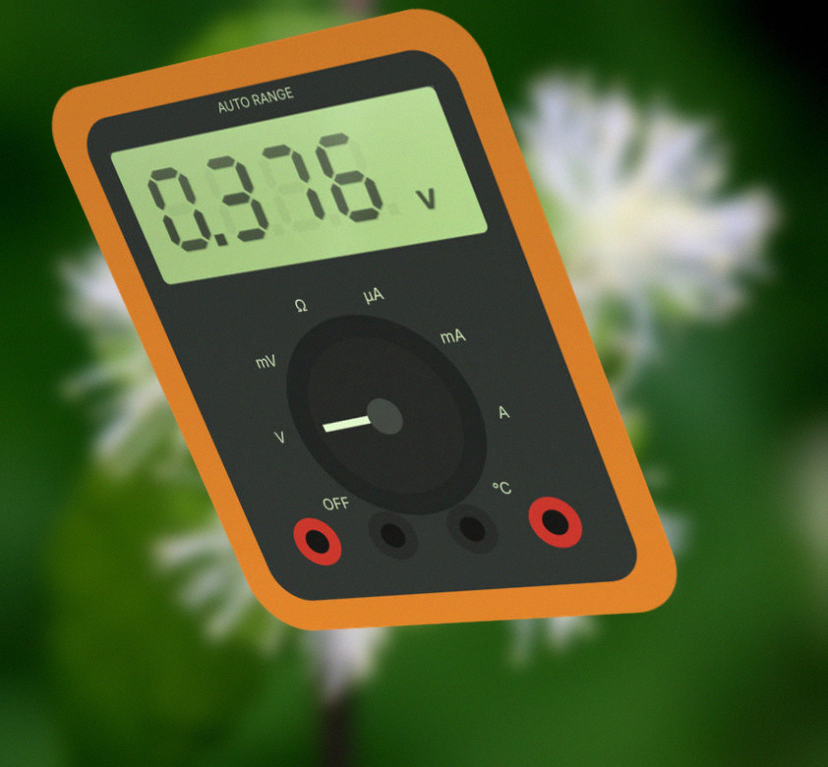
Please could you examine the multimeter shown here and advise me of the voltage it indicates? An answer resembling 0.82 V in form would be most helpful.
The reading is 0.376 V
